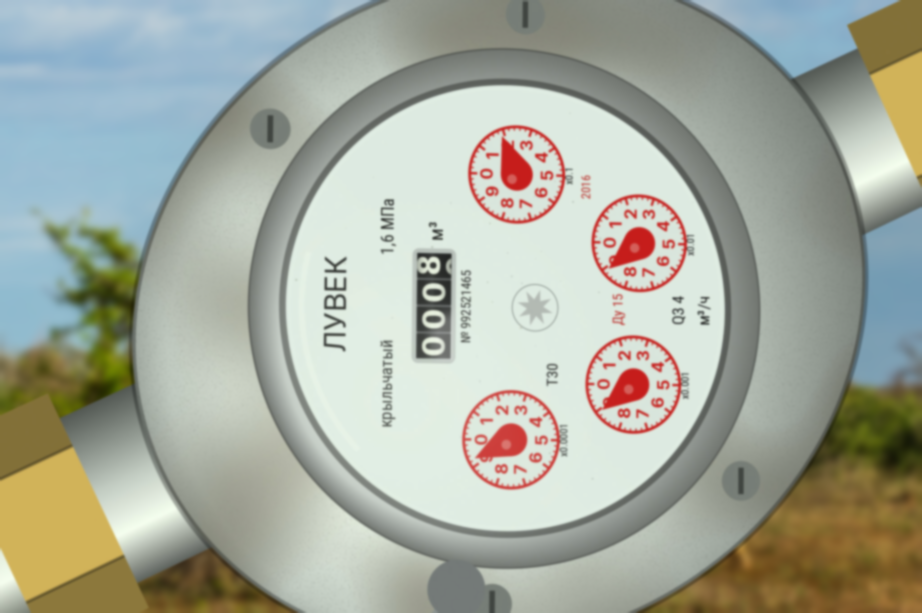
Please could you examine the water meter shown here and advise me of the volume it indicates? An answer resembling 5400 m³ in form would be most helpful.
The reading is 8.1889 m³
